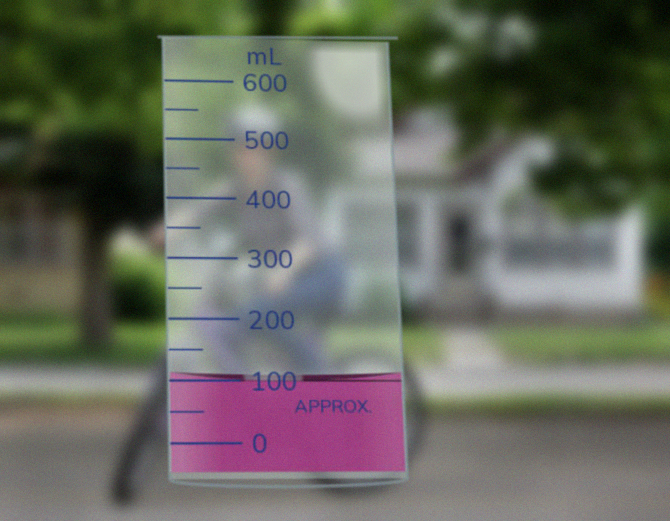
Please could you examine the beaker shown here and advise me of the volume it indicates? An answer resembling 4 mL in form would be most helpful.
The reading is 100 mL
